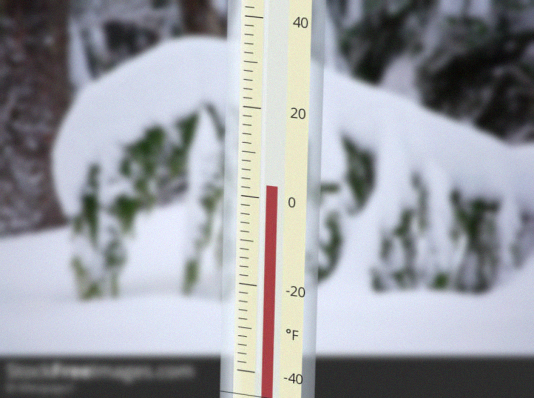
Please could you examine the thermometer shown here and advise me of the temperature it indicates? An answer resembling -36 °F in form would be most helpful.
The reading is 3 °F
